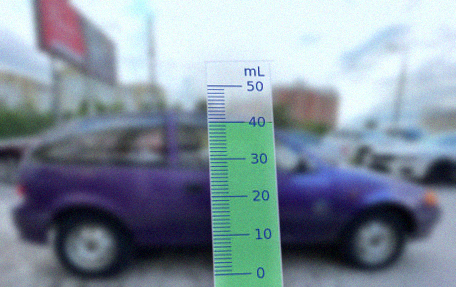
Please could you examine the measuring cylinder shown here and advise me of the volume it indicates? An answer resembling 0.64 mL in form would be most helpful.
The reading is 40 mL
